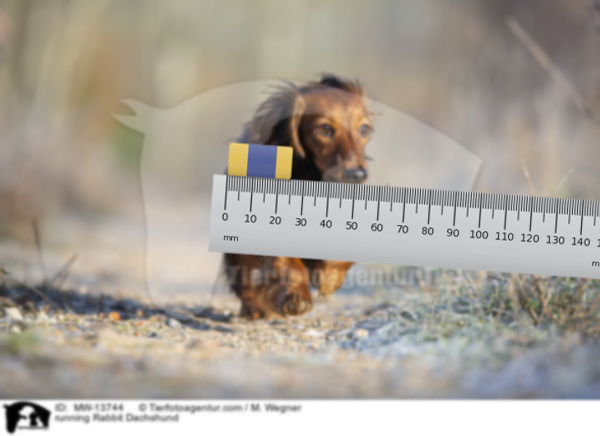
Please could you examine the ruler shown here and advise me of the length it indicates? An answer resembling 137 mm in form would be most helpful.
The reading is 25 mm
